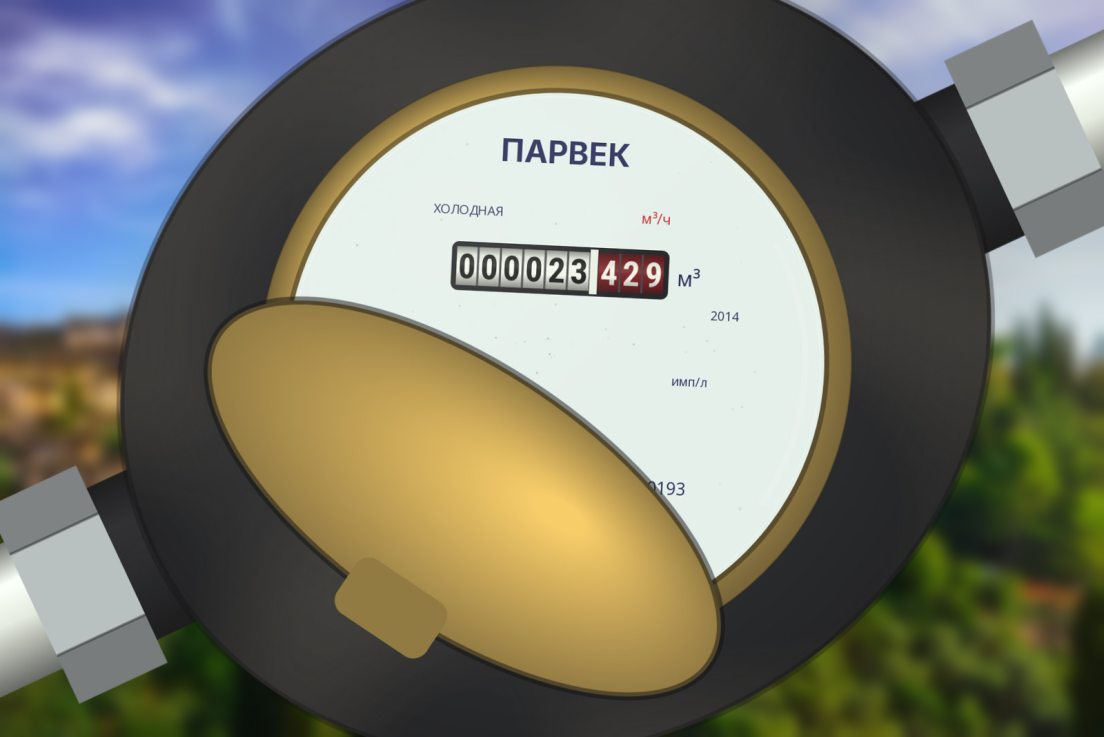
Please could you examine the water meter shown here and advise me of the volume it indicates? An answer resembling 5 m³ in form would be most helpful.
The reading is 23.429 m³
